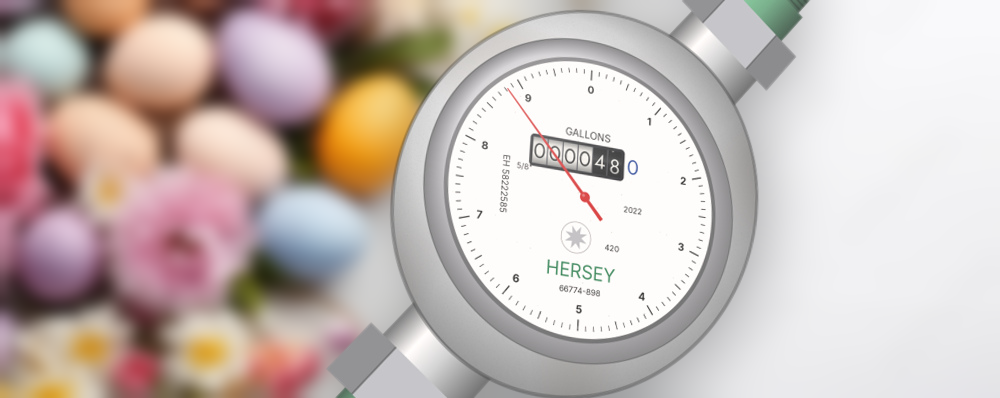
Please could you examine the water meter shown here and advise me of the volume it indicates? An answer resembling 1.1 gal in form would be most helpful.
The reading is 478.8 gal
